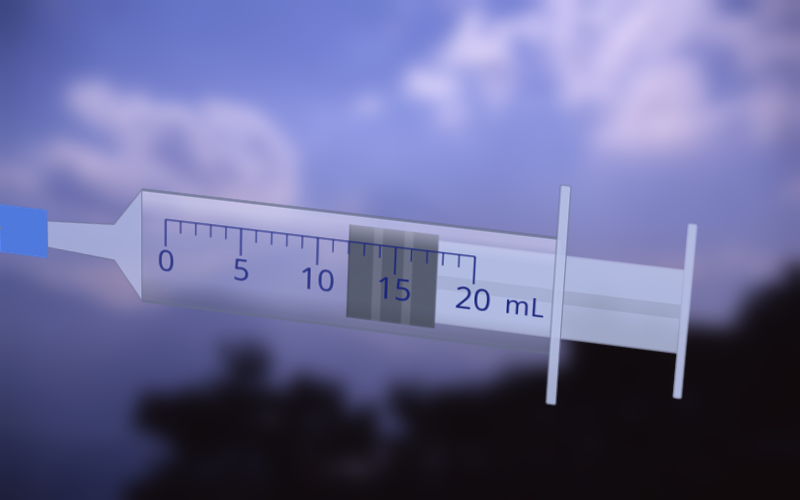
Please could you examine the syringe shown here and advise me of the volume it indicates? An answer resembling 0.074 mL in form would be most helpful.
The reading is 12 mL
